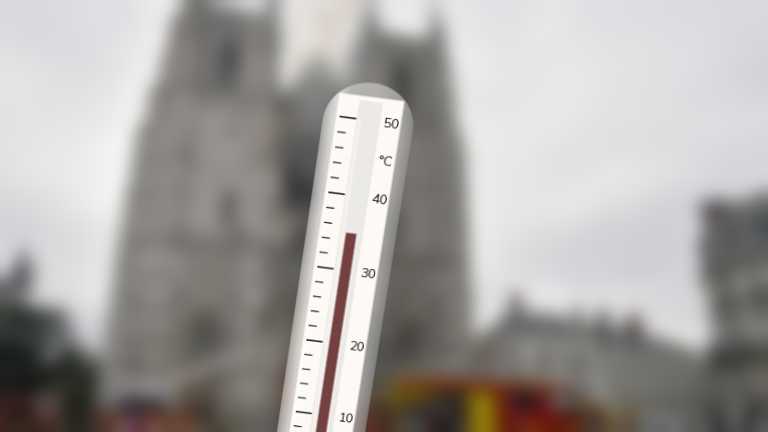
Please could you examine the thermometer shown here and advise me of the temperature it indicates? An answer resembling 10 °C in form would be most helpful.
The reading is 35 °C
